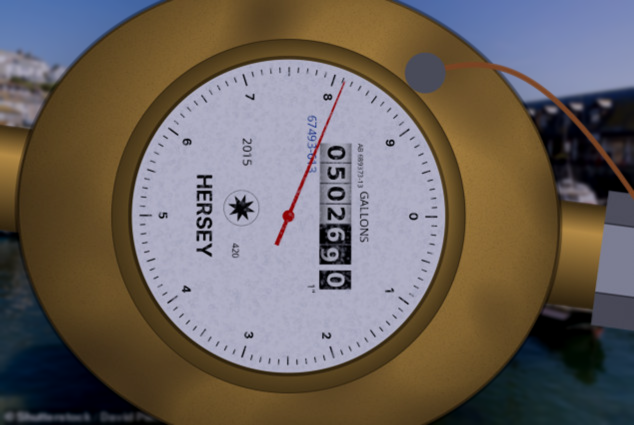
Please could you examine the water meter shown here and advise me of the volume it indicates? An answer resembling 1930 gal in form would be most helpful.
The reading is 502688.1 gal
